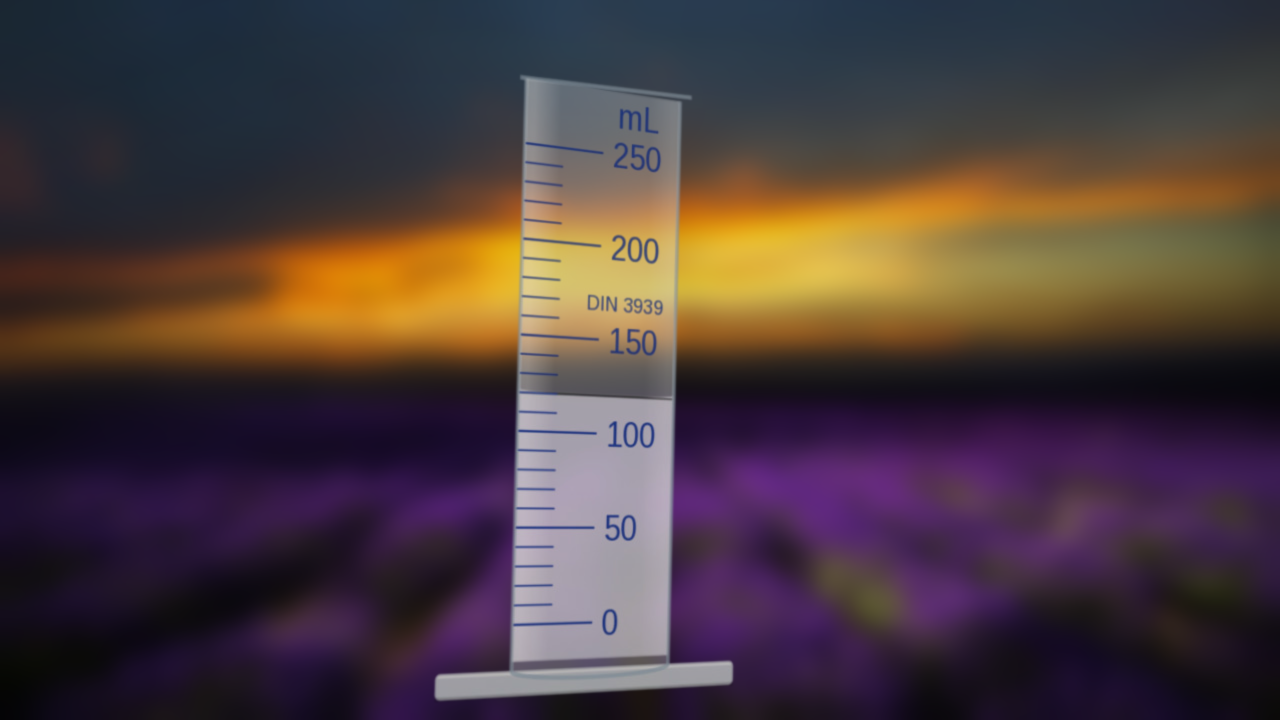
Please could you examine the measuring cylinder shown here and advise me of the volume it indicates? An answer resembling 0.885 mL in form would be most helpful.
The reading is 120 mL
